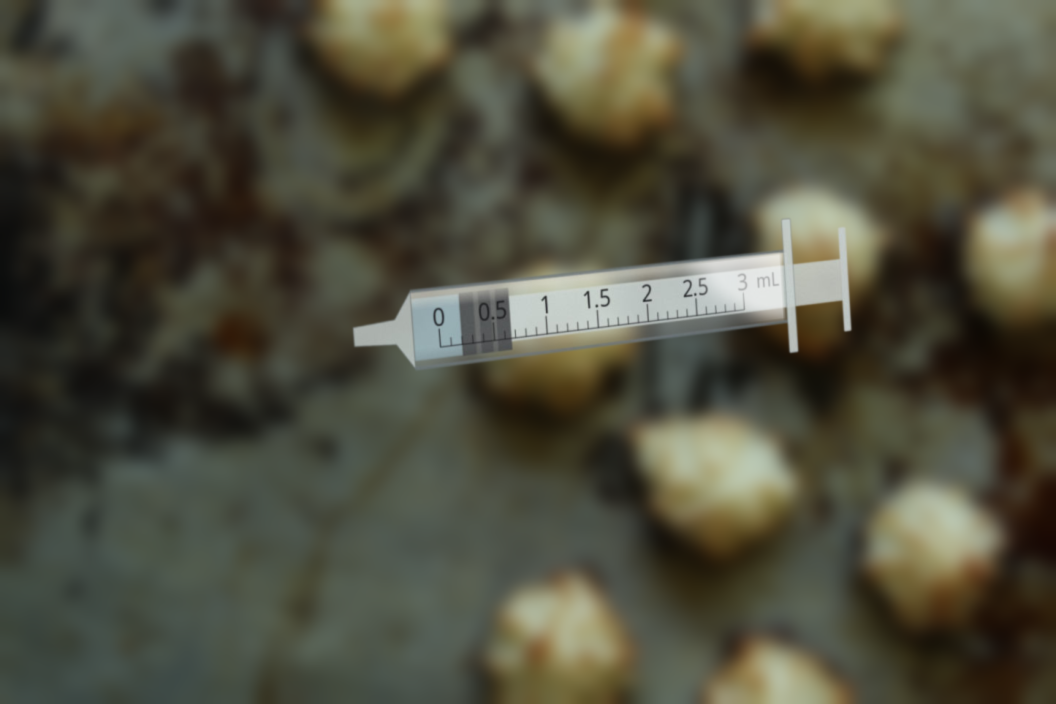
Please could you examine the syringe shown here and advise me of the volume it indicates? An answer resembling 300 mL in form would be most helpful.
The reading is 0.2 mL
